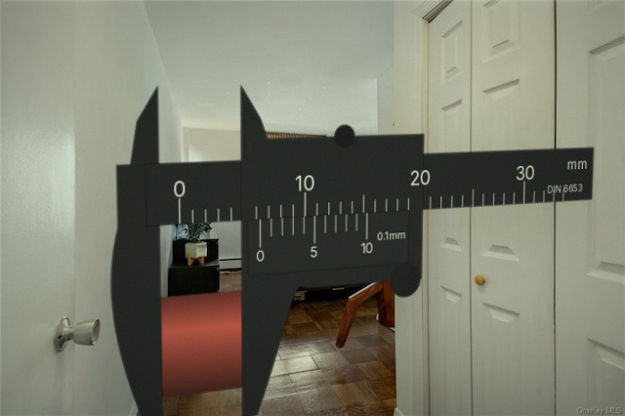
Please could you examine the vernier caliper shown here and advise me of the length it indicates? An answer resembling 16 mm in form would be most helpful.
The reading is 6.3 mm
